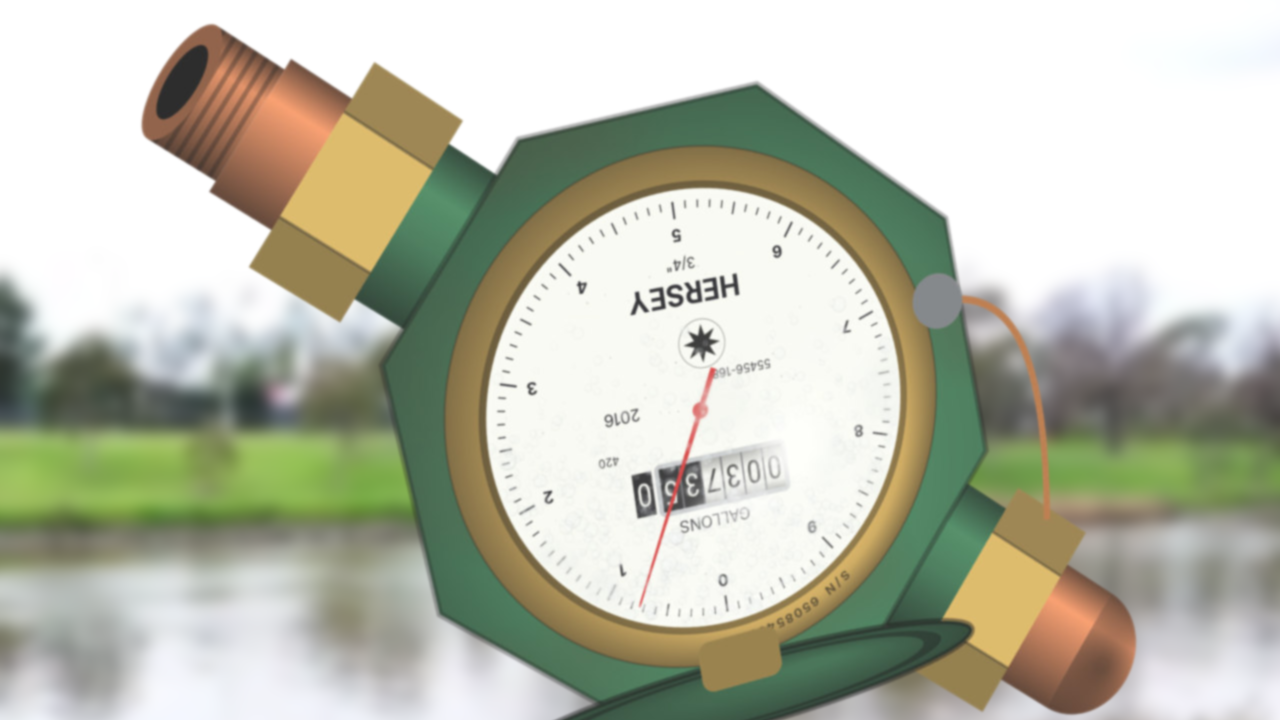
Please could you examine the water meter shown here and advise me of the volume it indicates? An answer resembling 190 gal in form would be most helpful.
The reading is 37350.7 gal
